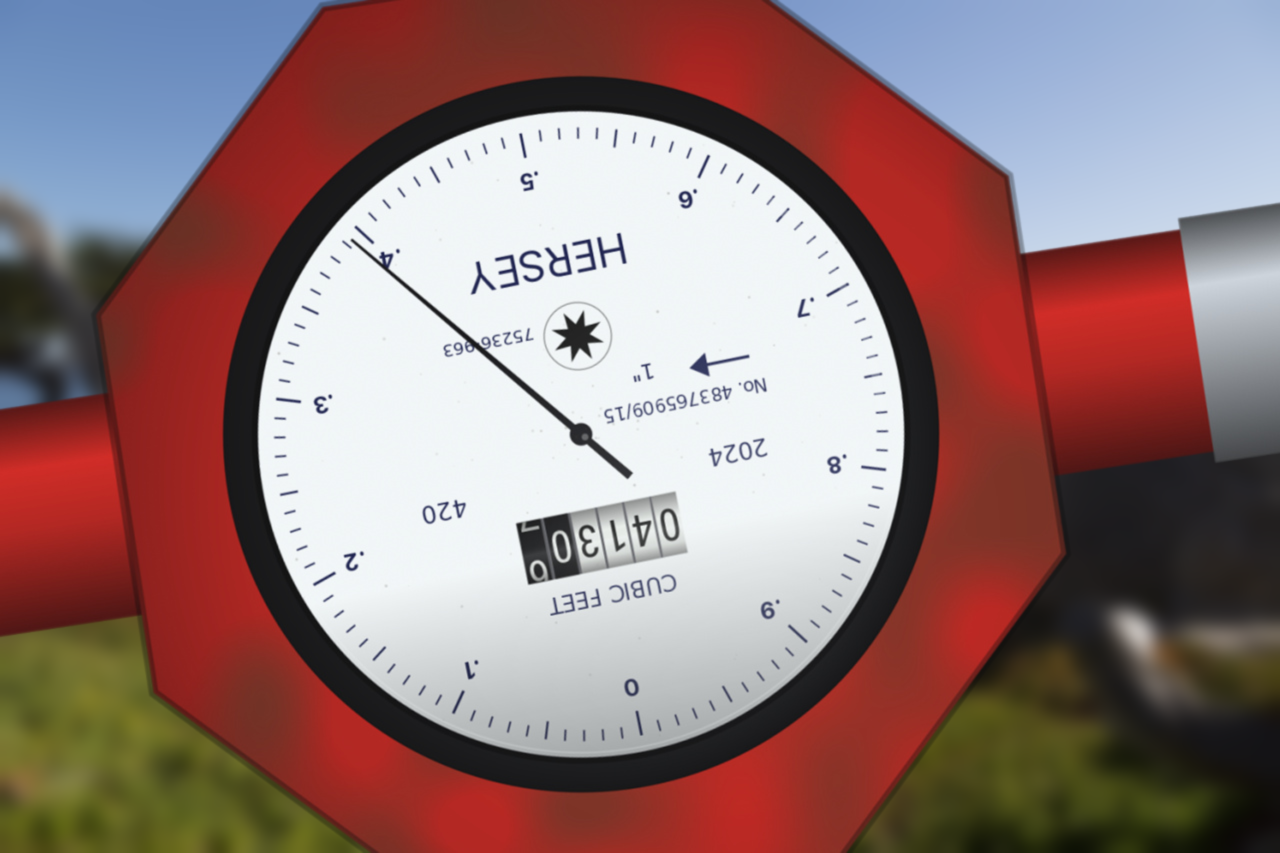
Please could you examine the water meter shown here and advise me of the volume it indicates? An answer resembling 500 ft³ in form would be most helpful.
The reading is 41306.39 ft³
